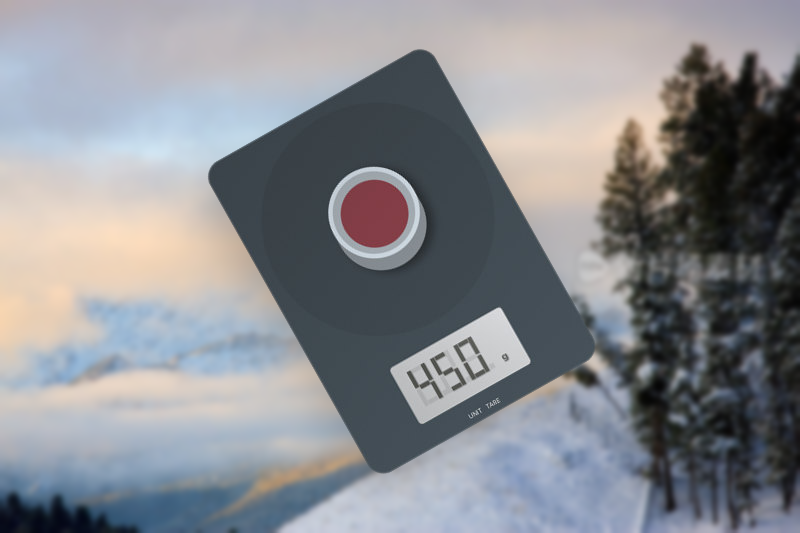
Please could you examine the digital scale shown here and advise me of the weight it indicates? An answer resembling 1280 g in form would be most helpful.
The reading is 450 g
